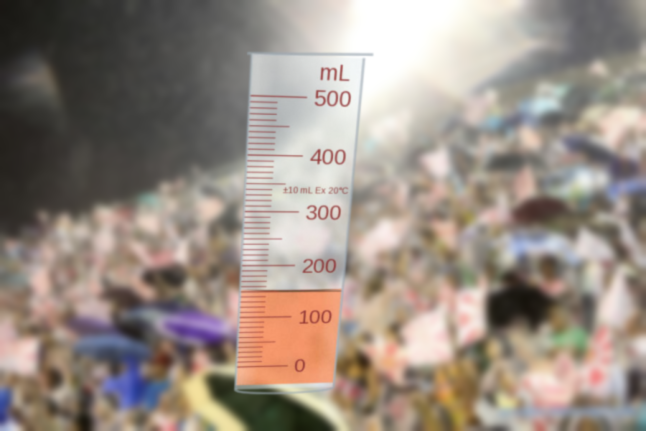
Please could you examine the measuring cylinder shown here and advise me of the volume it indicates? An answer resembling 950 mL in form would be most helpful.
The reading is 150 mL
